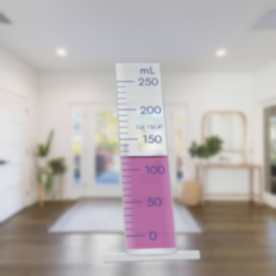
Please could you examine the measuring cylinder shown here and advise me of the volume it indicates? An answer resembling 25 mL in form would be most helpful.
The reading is 120 mL
